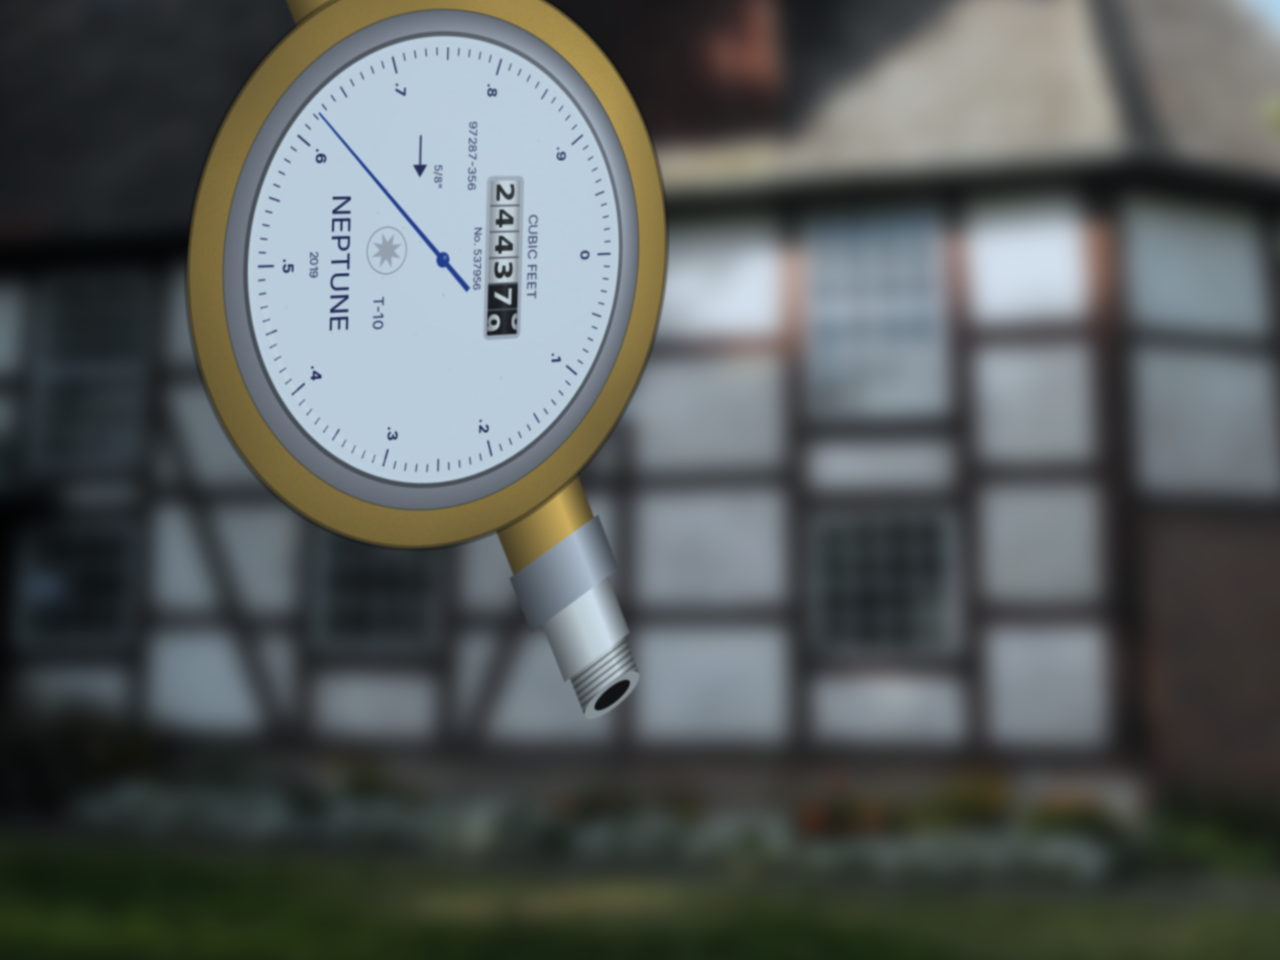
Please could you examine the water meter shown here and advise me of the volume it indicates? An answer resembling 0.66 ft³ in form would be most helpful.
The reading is 244378.62 ft³
